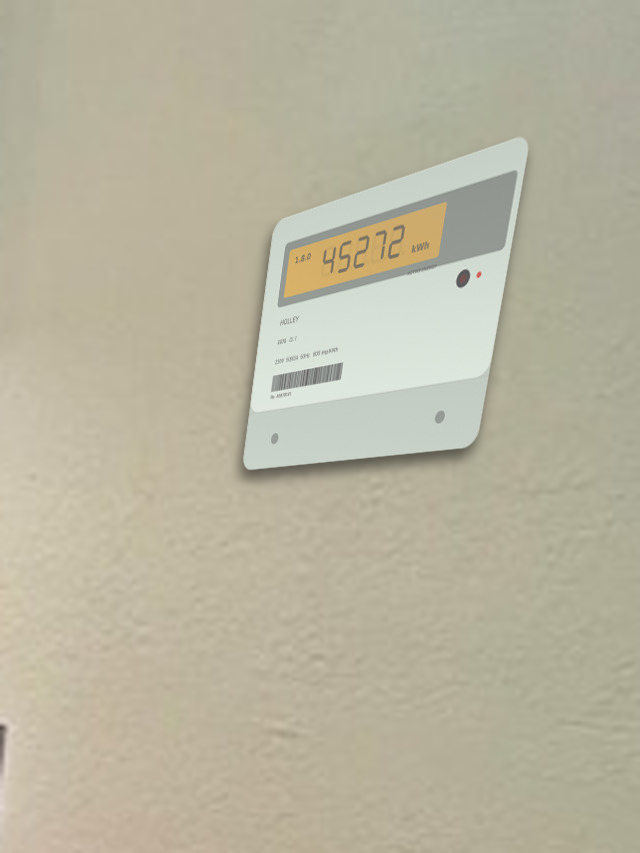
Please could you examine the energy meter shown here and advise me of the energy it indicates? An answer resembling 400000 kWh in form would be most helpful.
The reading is 45272 kWh
